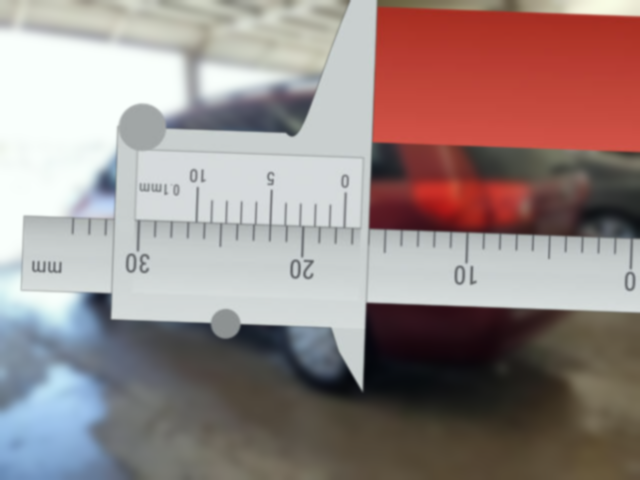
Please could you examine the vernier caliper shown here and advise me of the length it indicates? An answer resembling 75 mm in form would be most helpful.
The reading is 17.5 mm
